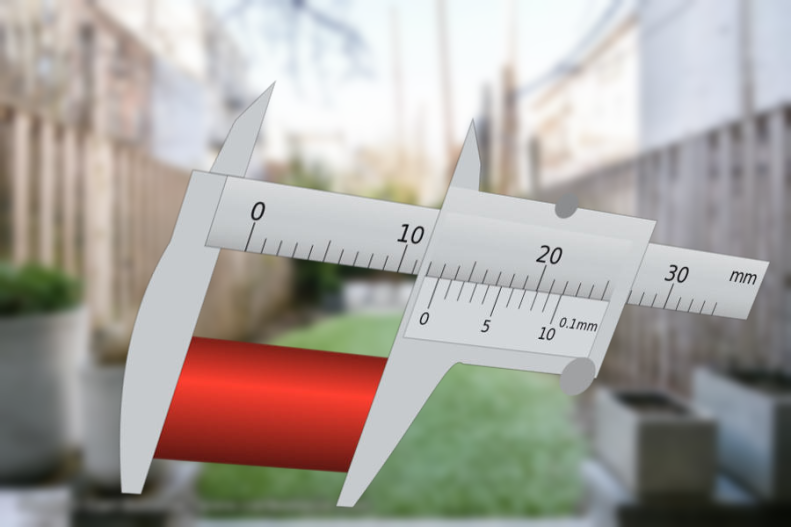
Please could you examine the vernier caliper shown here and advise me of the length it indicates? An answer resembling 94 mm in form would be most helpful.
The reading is 12.9 mm
